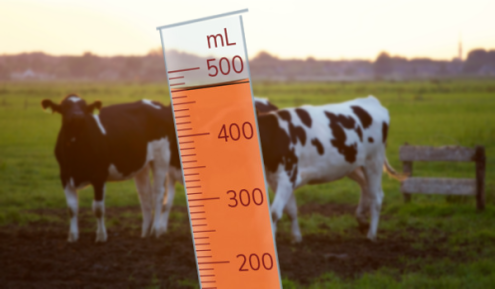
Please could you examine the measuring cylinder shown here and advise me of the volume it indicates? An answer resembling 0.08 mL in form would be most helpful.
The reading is 470 mL
